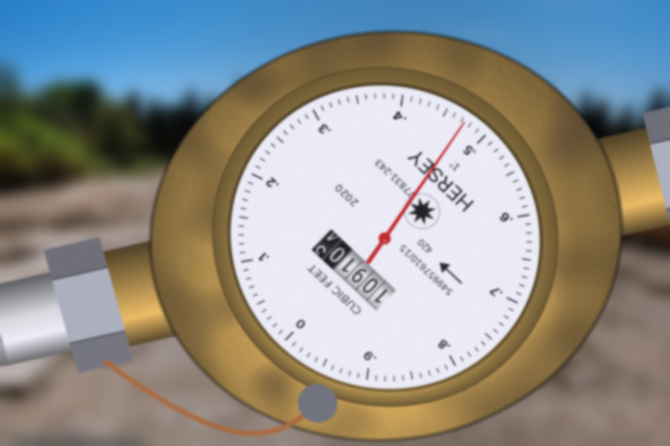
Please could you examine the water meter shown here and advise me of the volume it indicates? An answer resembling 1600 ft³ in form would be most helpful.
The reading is 109103.47 ft³
